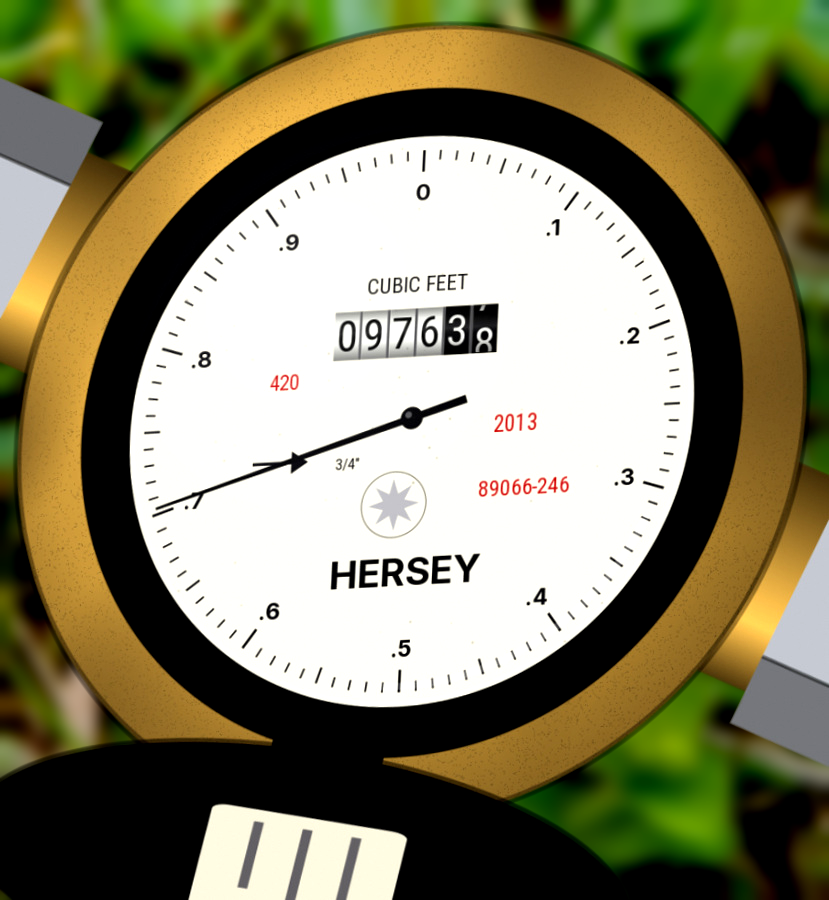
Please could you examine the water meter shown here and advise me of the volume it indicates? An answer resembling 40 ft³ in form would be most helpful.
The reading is 97637.70 ft³
